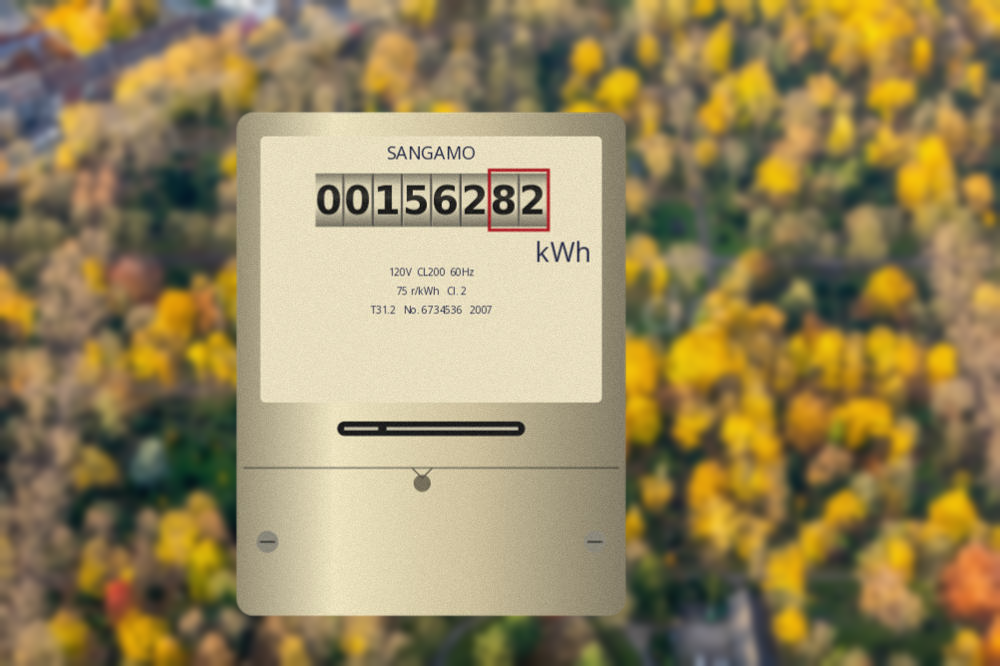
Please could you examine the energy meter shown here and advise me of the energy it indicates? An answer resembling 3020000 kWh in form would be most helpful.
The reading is 1562.82 kWh
